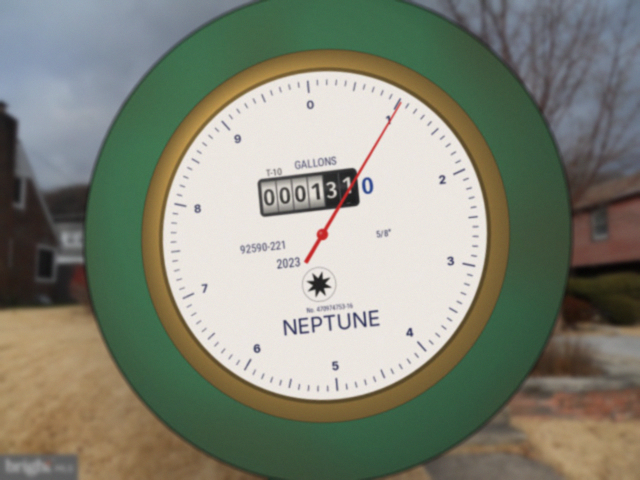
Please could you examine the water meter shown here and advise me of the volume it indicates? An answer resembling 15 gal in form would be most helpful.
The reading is 1311.0 gal
